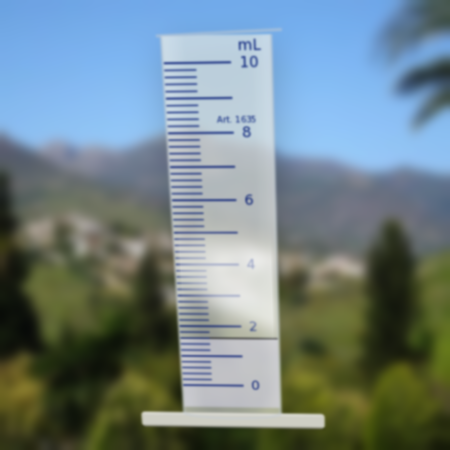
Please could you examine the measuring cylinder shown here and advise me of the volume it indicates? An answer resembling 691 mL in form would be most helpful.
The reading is 1.6 mL
